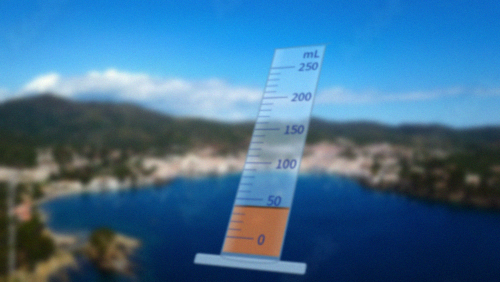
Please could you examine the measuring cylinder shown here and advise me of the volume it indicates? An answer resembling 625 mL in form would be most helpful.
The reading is 40 mL
